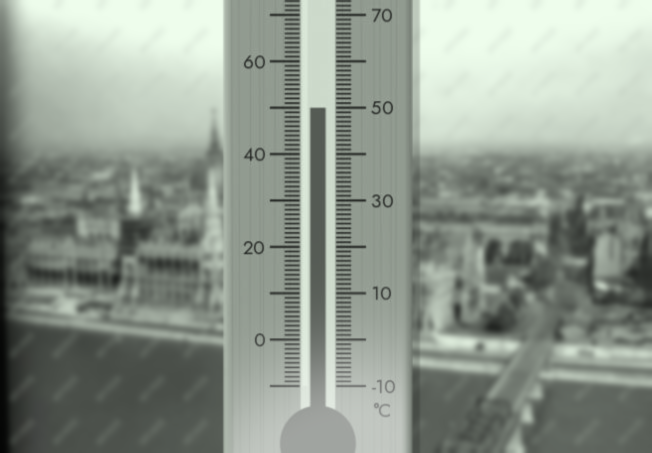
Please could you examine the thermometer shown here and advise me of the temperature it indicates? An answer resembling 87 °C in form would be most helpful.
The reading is 50 °C
